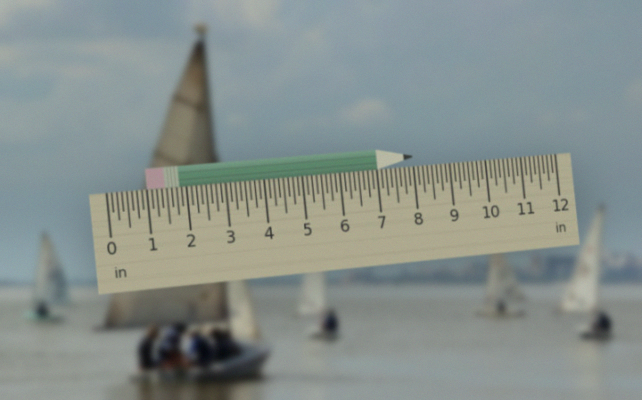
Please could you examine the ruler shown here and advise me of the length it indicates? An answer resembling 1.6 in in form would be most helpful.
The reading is 7 in
